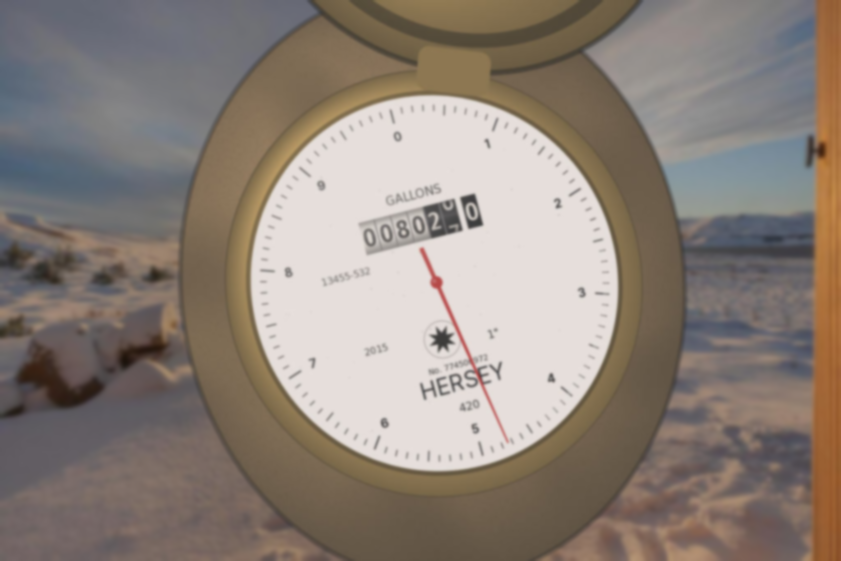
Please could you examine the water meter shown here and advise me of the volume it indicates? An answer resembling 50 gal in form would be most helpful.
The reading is 80264.7 gal
